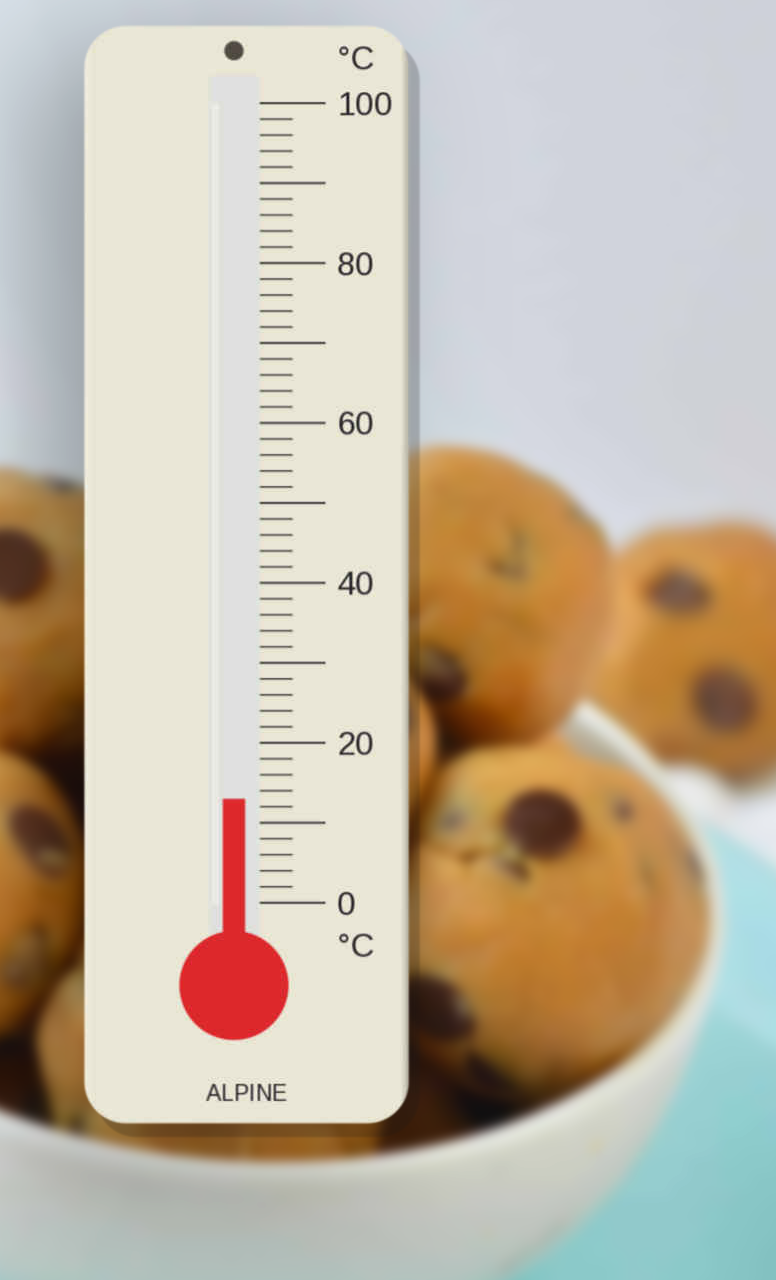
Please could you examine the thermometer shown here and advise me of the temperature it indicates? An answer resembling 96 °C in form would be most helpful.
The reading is 13 °C
